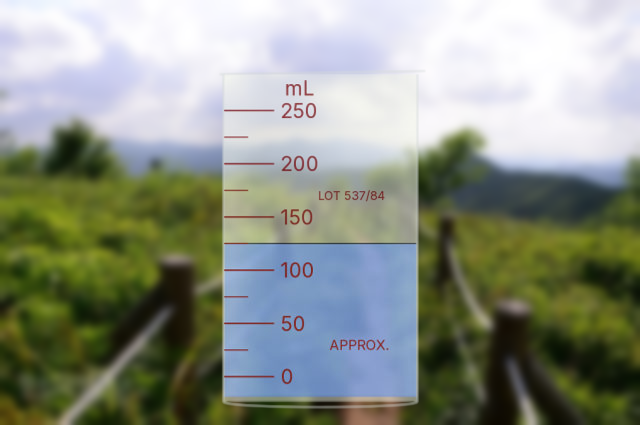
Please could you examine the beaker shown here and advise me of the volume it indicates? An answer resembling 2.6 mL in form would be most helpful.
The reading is 125 mL
